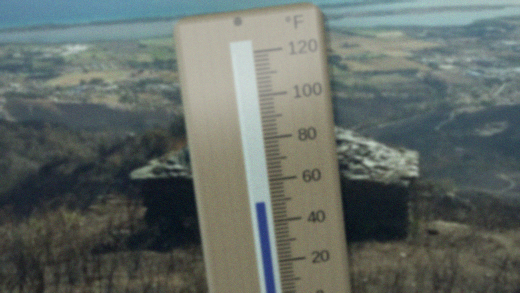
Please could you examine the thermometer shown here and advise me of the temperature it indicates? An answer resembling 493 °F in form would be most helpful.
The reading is 50 °F
